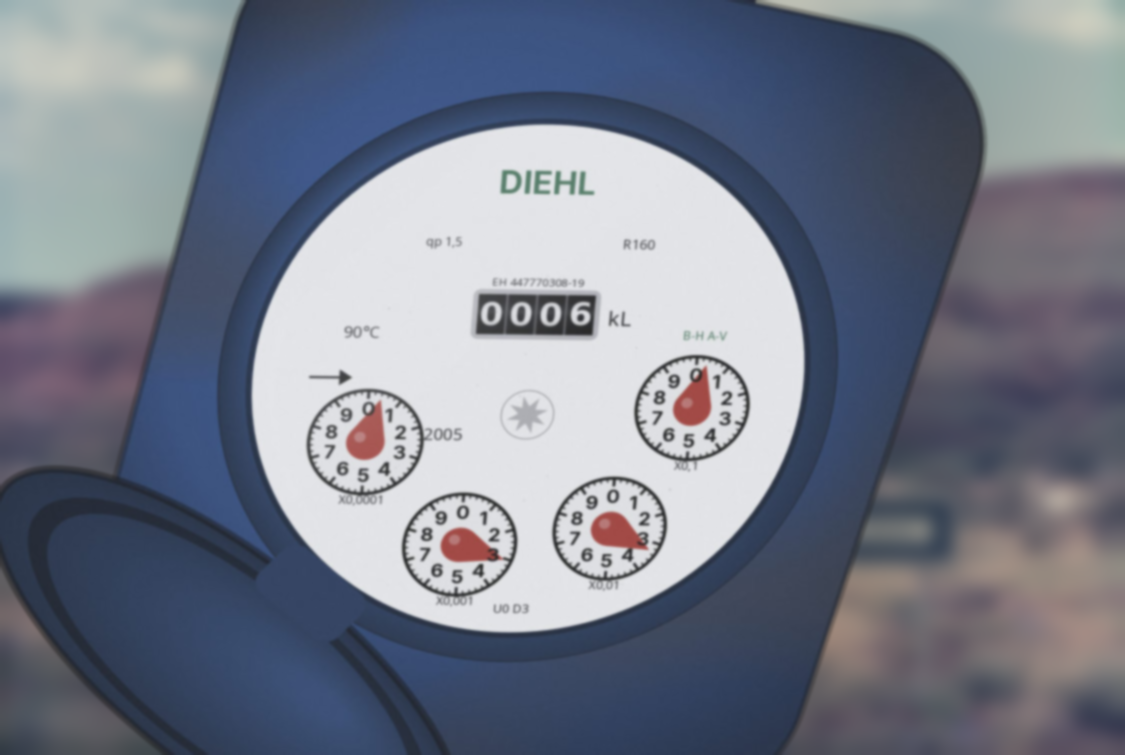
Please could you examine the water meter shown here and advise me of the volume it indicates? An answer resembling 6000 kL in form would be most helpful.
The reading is 6.0330 kL
